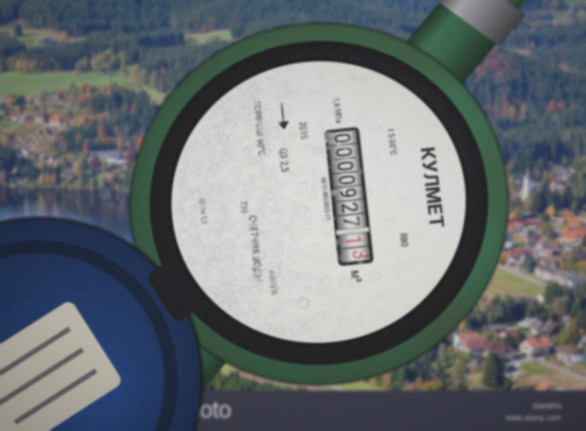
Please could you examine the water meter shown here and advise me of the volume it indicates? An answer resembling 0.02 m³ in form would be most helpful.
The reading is 927.13 m³
